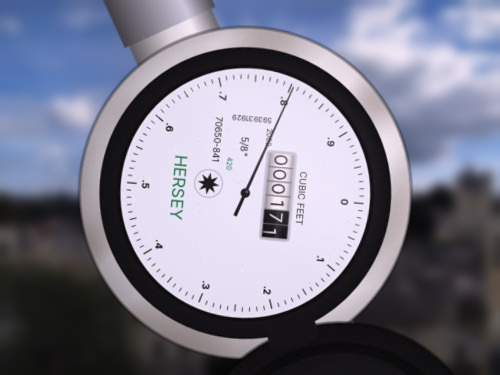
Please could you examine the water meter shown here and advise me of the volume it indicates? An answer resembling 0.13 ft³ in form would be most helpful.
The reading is 170.80 ft³
